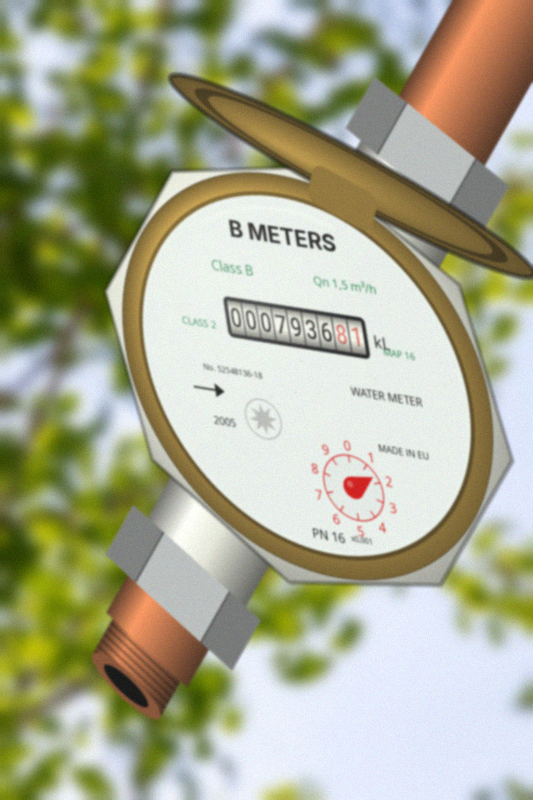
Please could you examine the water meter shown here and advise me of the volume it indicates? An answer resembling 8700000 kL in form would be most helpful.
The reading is 7936.811 kL
